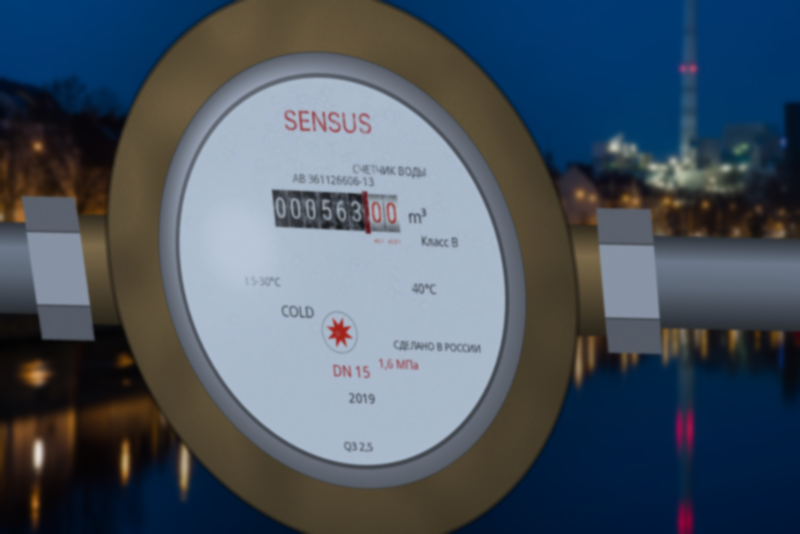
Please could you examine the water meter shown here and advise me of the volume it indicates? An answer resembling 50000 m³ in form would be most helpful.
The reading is 563.00 m³
